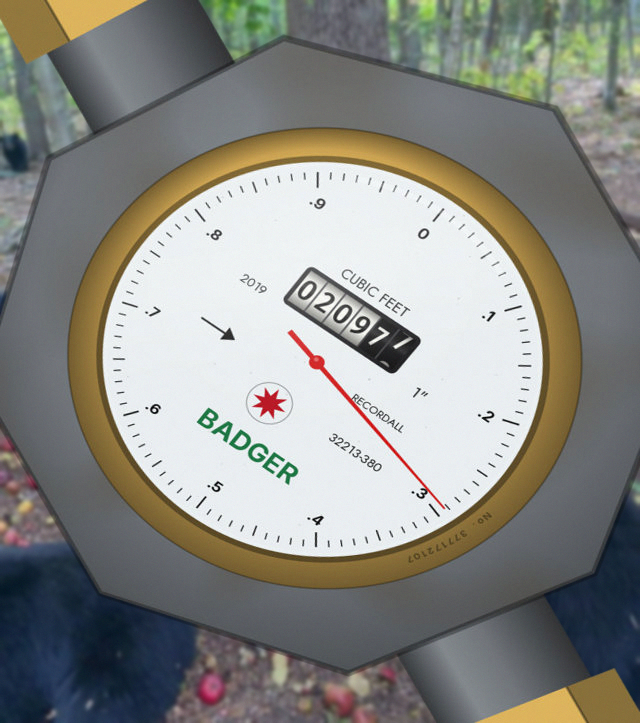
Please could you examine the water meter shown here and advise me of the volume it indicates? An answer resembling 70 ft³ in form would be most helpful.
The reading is 20977.29 ft³
